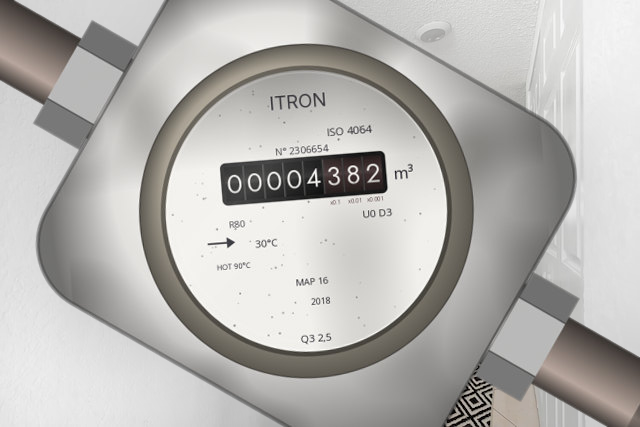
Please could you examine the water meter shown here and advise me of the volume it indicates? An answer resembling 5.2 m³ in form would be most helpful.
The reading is 4.382 m³
